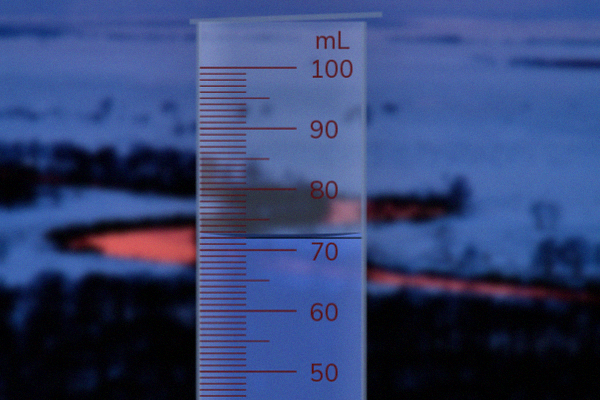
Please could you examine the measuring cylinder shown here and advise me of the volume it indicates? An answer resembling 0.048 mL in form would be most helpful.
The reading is 72 mL
